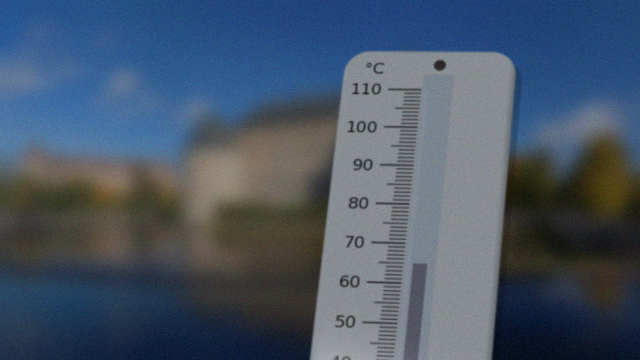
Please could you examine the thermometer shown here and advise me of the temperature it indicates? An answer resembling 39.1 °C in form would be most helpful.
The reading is 65 °C
